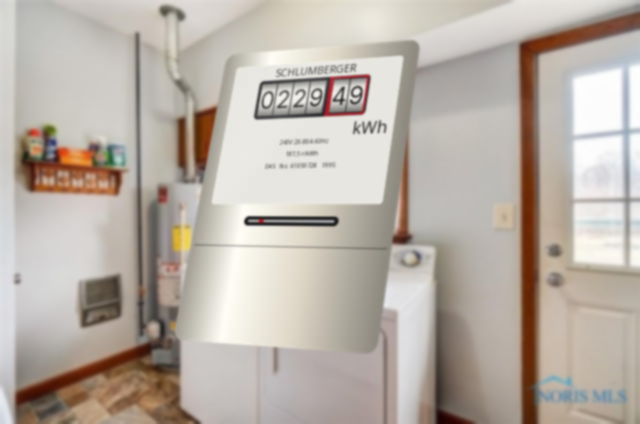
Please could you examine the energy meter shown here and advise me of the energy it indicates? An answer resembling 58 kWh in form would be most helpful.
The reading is 229.49 kWh
